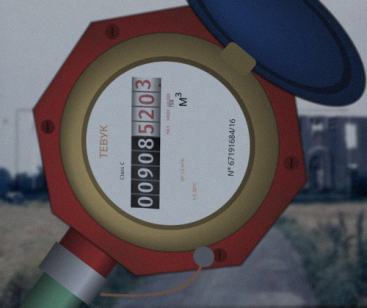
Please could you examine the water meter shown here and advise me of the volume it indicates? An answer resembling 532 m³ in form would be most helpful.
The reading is 908.5203 m³
